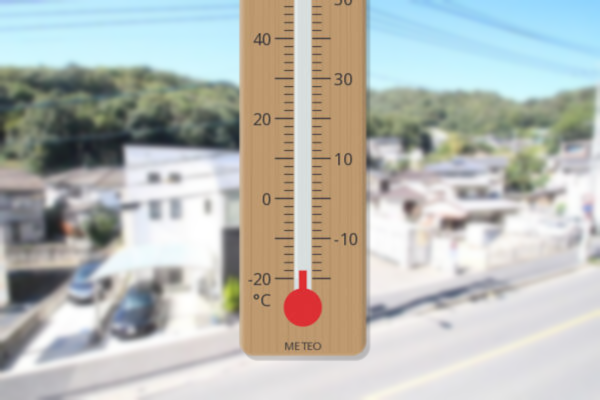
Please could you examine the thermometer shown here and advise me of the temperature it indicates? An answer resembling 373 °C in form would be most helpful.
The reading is -18 °C
